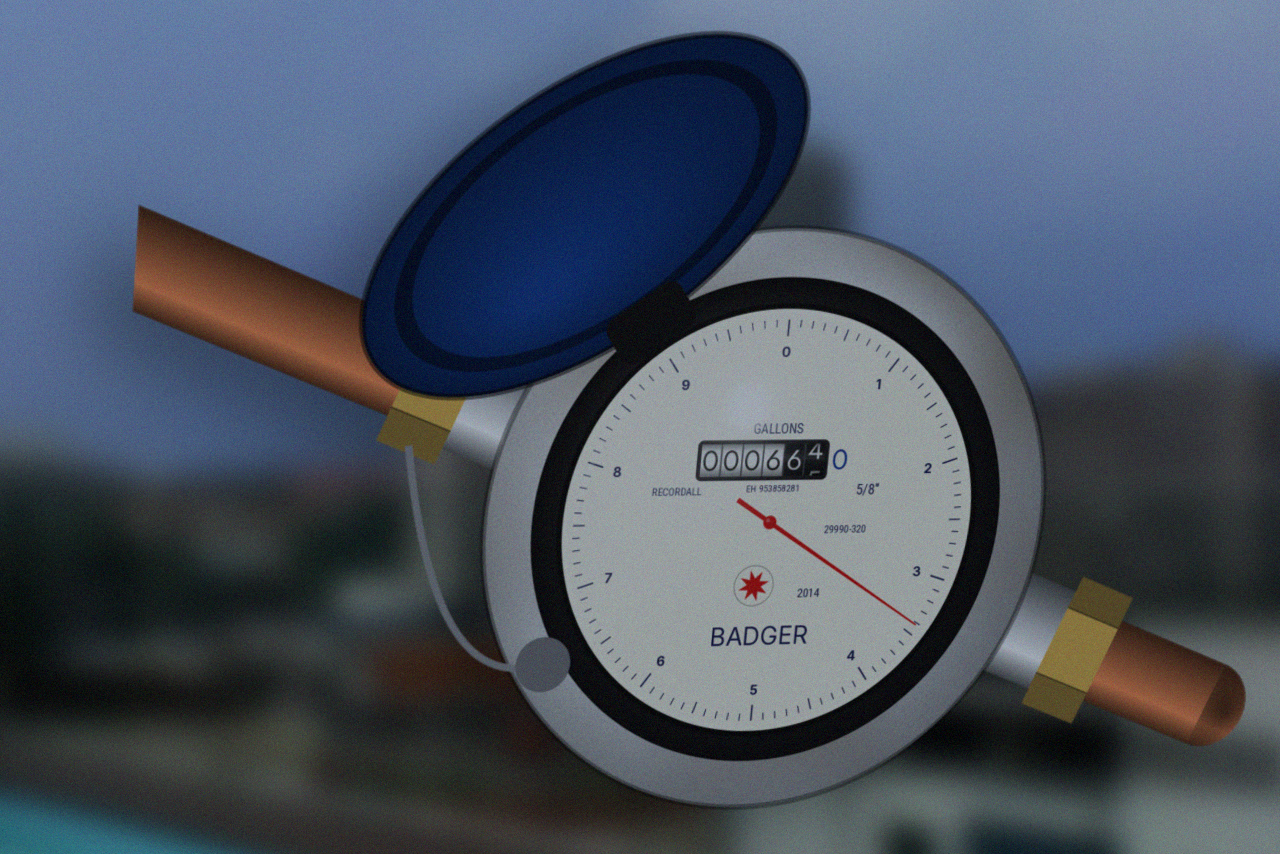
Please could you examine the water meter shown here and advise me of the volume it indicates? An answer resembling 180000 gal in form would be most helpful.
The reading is 6643.4 gal
